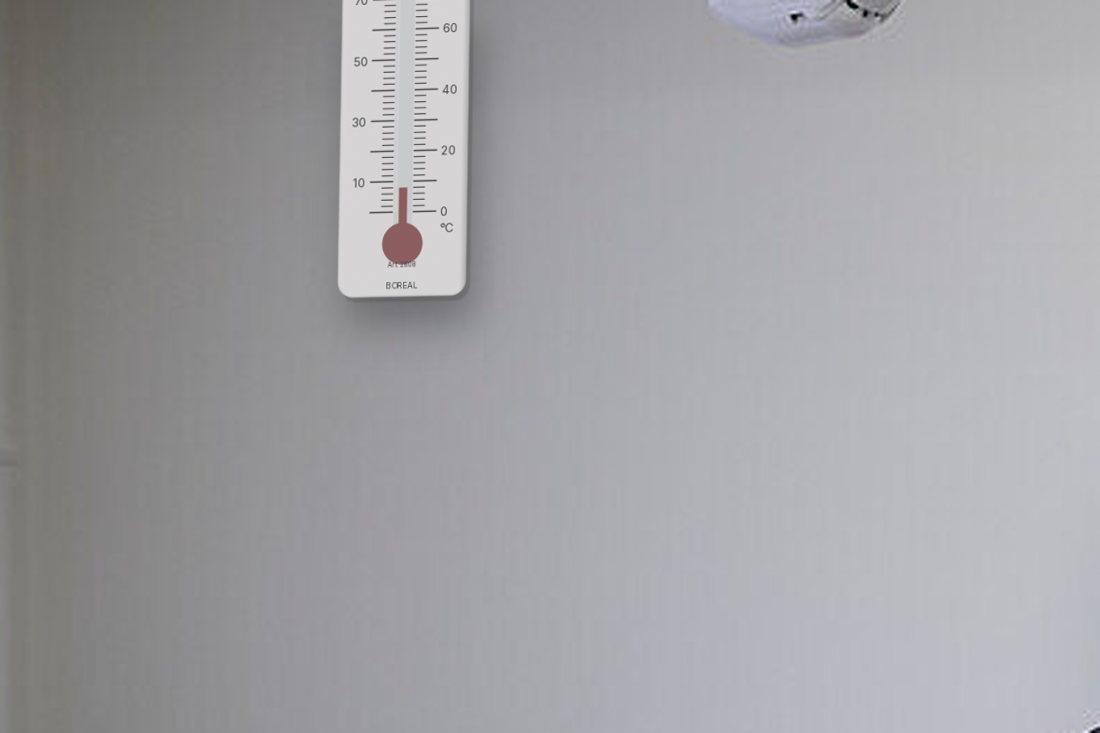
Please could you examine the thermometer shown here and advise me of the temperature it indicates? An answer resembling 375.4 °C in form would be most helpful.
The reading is 8 °C
